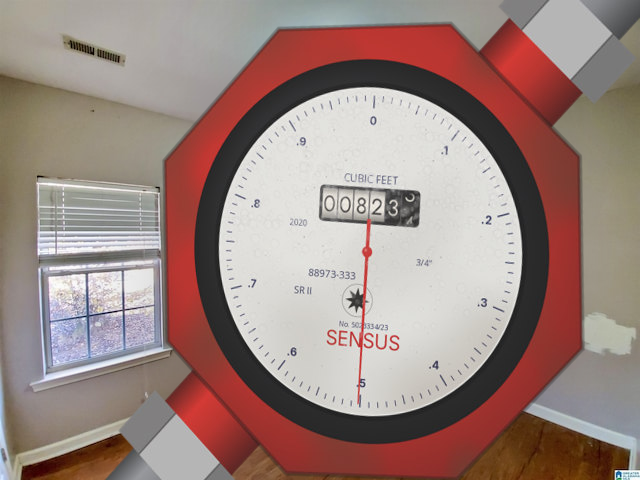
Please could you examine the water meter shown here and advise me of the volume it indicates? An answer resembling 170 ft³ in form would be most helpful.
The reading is 8233.50 ft³
